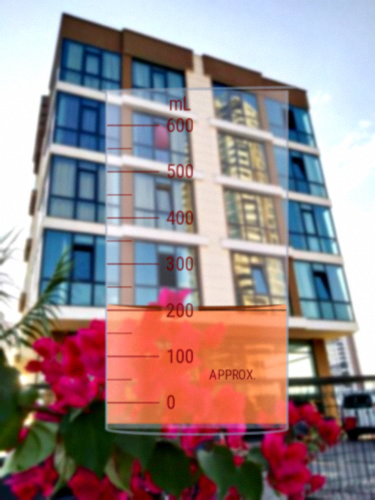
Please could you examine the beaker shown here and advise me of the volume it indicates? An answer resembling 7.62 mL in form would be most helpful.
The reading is 200 mL
